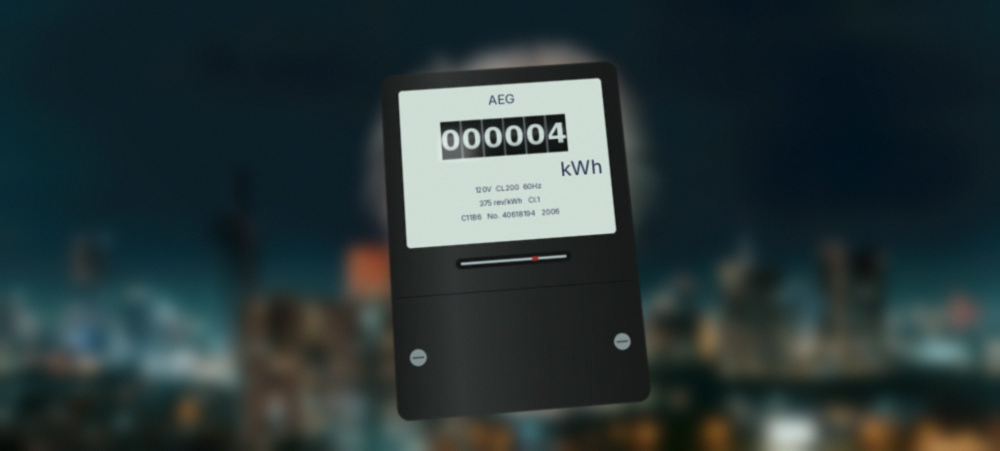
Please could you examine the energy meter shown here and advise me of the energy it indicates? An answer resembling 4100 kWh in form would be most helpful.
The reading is 4 kWh
